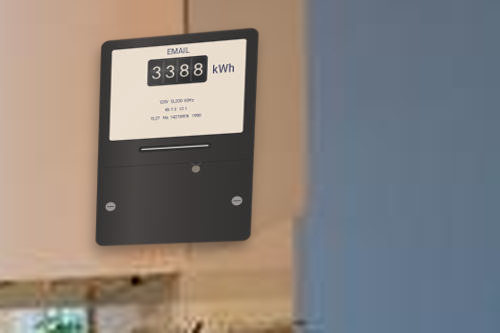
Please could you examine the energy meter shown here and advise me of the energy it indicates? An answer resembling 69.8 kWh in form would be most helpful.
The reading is 3388 kWh
